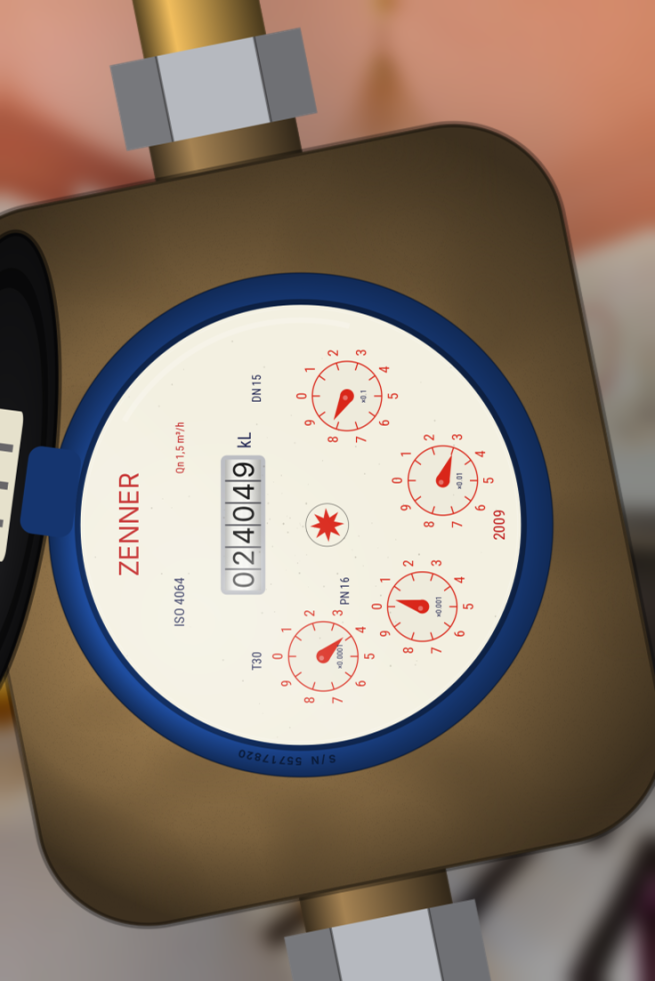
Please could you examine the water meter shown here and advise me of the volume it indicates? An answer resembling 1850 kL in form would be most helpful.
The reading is 24049.8303 kL
